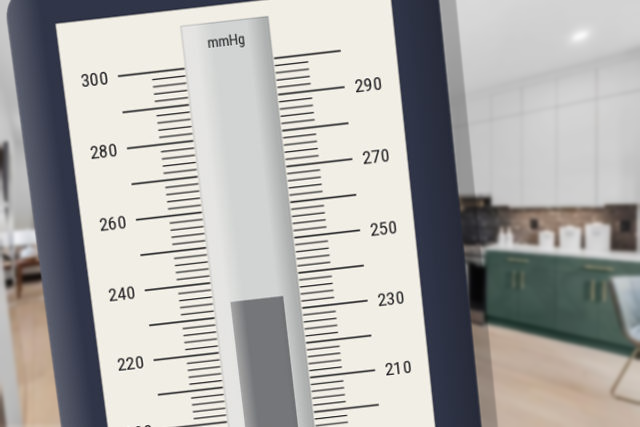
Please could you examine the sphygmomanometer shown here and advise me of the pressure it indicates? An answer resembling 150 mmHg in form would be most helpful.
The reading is 234 mmHg
